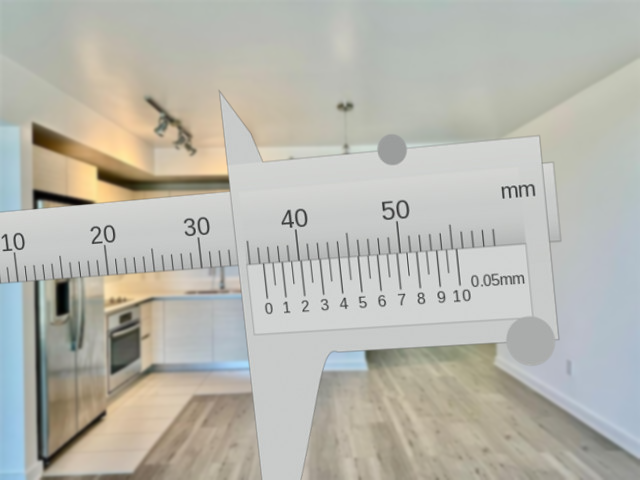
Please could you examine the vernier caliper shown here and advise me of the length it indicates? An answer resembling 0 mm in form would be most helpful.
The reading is 36.4 mm
